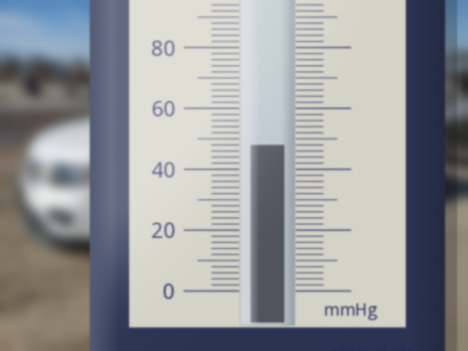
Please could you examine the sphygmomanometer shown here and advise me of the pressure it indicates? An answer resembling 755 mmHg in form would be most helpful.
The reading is 48 mmHg
